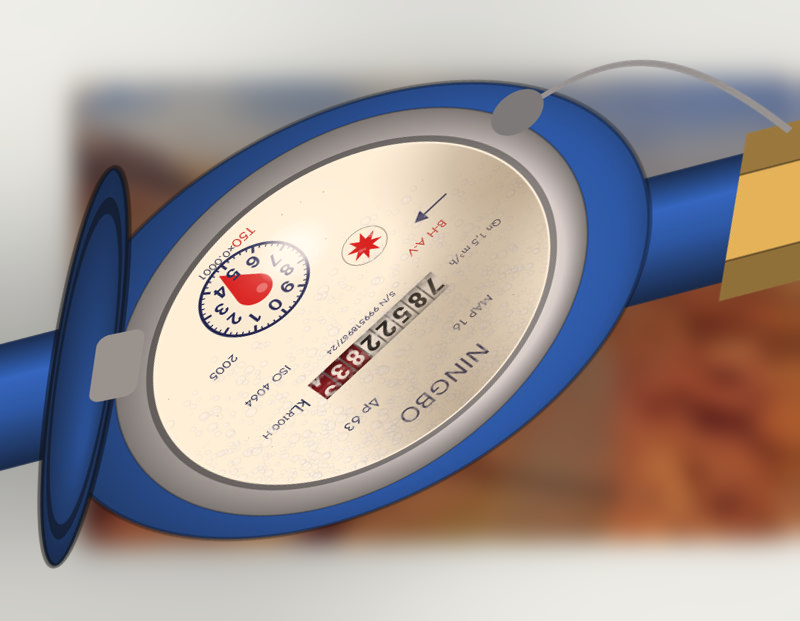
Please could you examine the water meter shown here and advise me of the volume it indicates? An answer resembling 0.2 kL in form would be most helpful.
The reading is 78522.8334 kL
